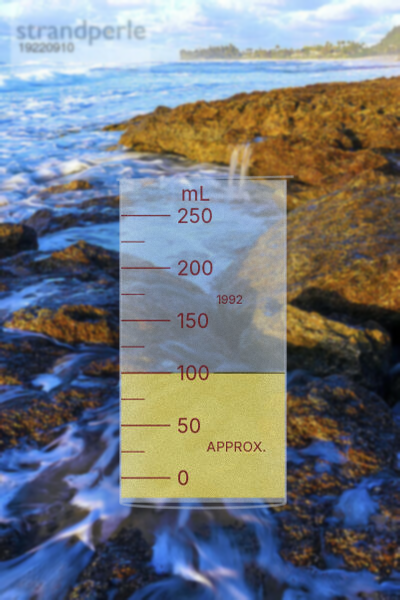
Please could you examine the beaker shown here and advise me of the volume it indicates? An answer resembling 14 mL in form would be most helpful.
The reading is 100 mL
